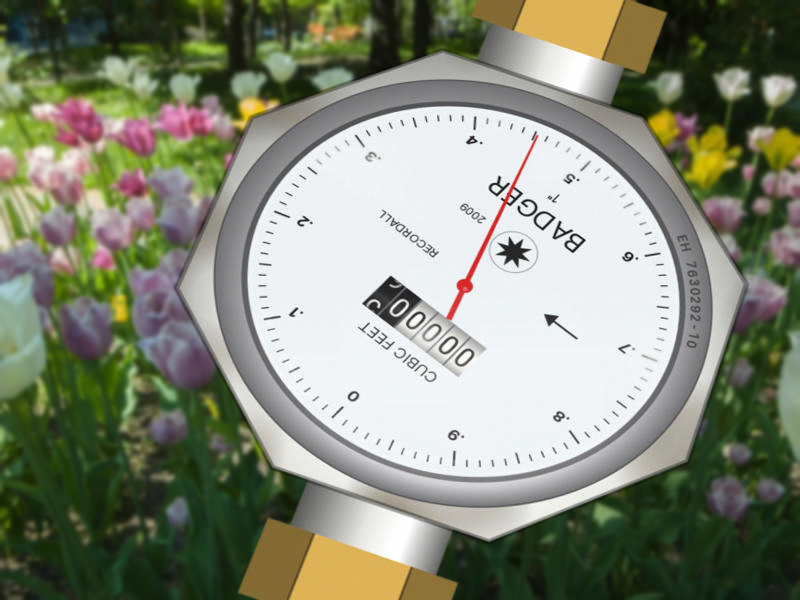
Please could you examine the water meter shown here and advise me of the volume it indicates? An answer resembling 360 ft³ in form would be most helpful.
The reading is 5.45 ft³
